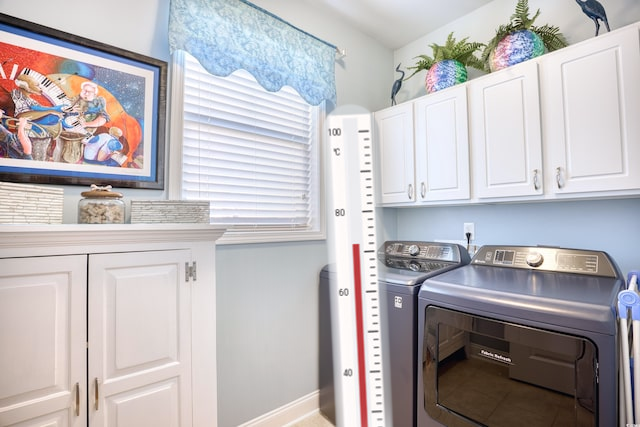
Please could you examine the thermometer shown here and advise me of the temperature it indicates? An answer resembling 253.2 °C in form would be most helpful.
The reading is 72 °C
